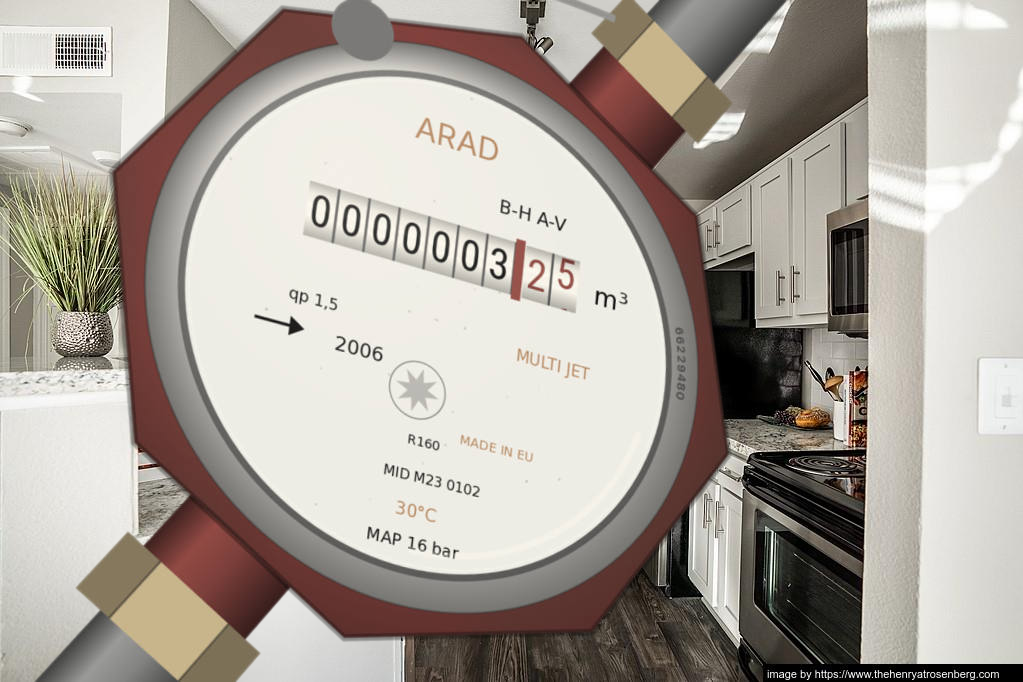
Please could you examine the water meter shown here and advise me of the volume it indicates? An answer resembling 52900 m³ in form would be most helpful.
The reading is 3.25 m³
